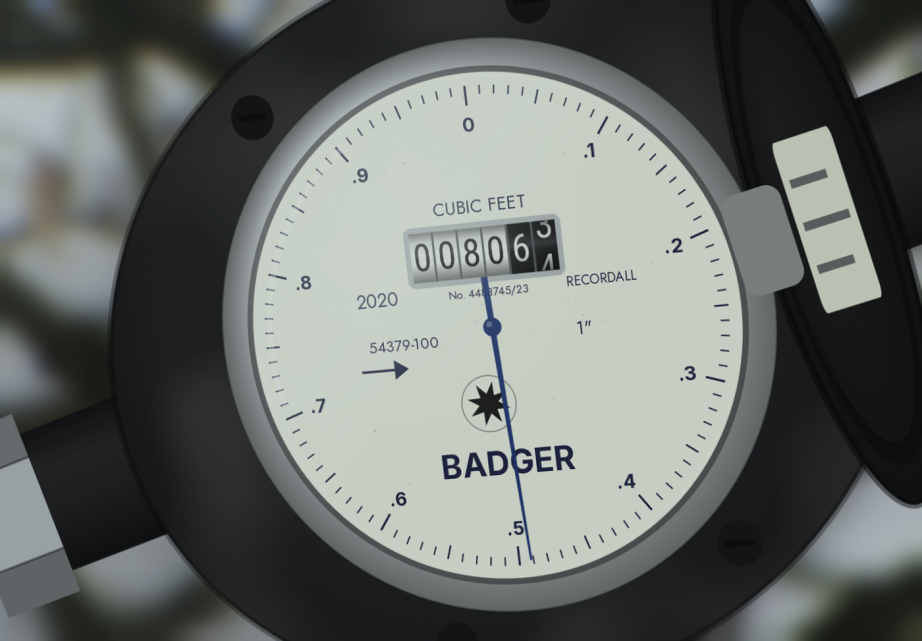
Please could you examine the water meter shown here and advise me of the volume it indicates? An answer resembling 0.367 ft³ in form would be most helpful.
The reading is 8063.49 ft³
